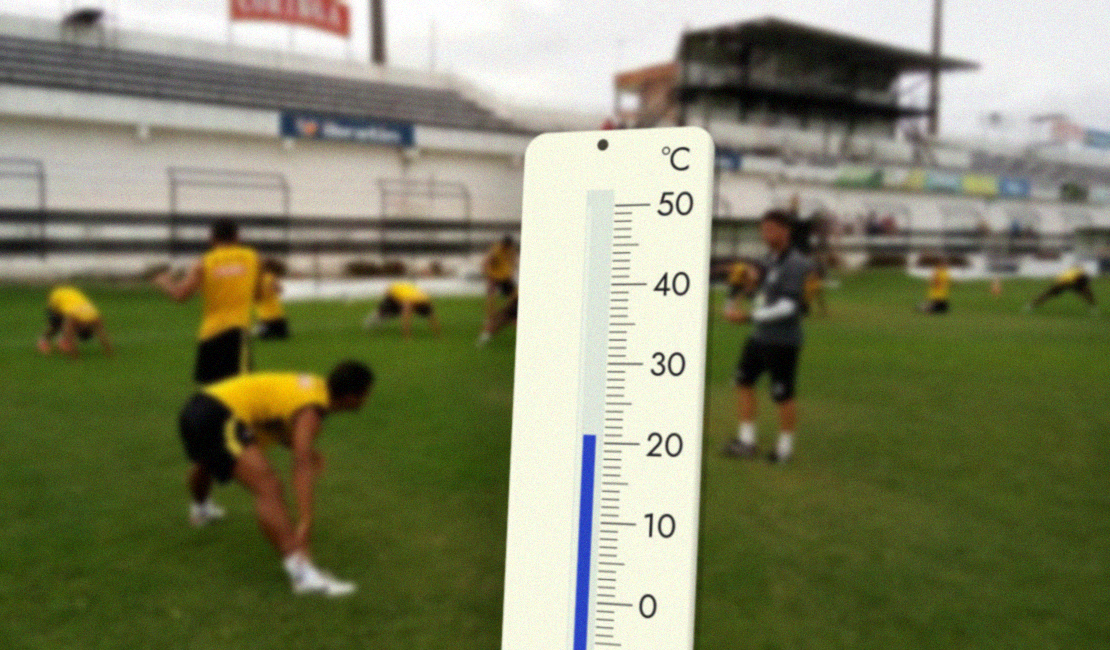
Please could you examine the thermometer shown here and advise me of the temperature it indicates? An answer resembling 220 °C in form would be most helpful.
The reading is 21 °C
